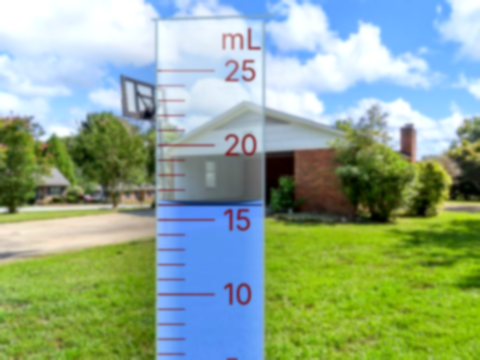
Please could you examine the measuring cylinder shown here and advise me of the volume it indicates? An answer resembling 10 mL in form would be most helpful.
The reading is 16 mL
